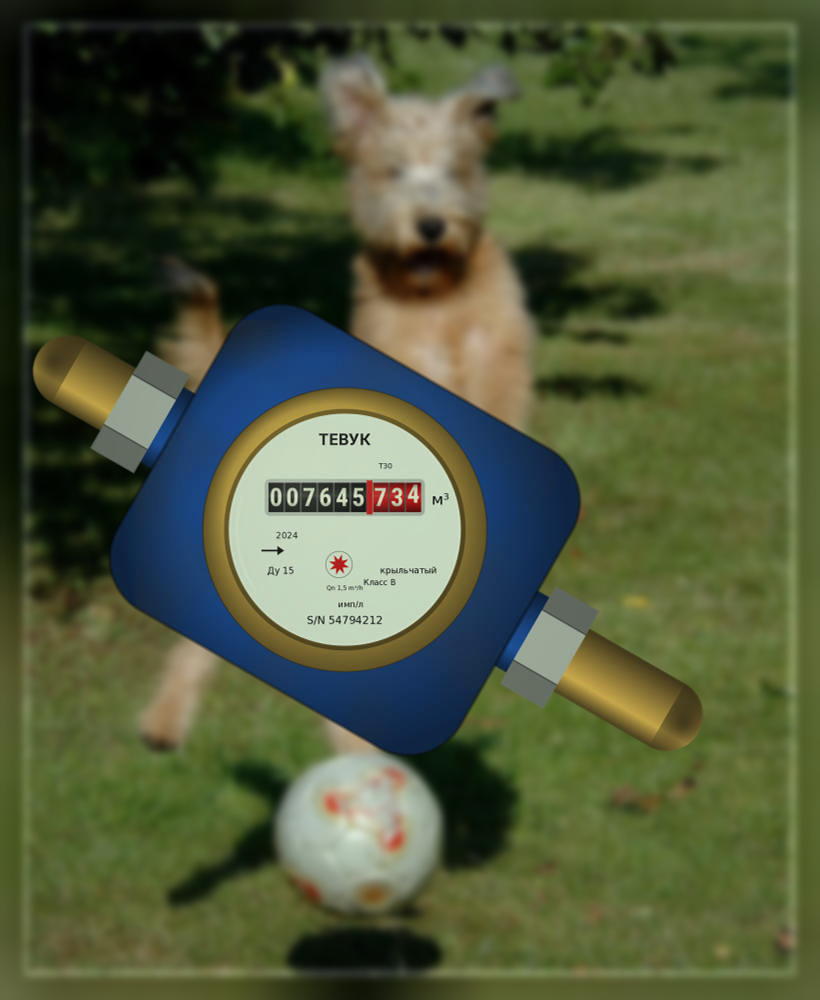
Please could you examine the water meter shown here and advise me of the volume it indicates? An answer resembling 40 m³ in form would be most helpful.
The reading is 7645.734 m³
